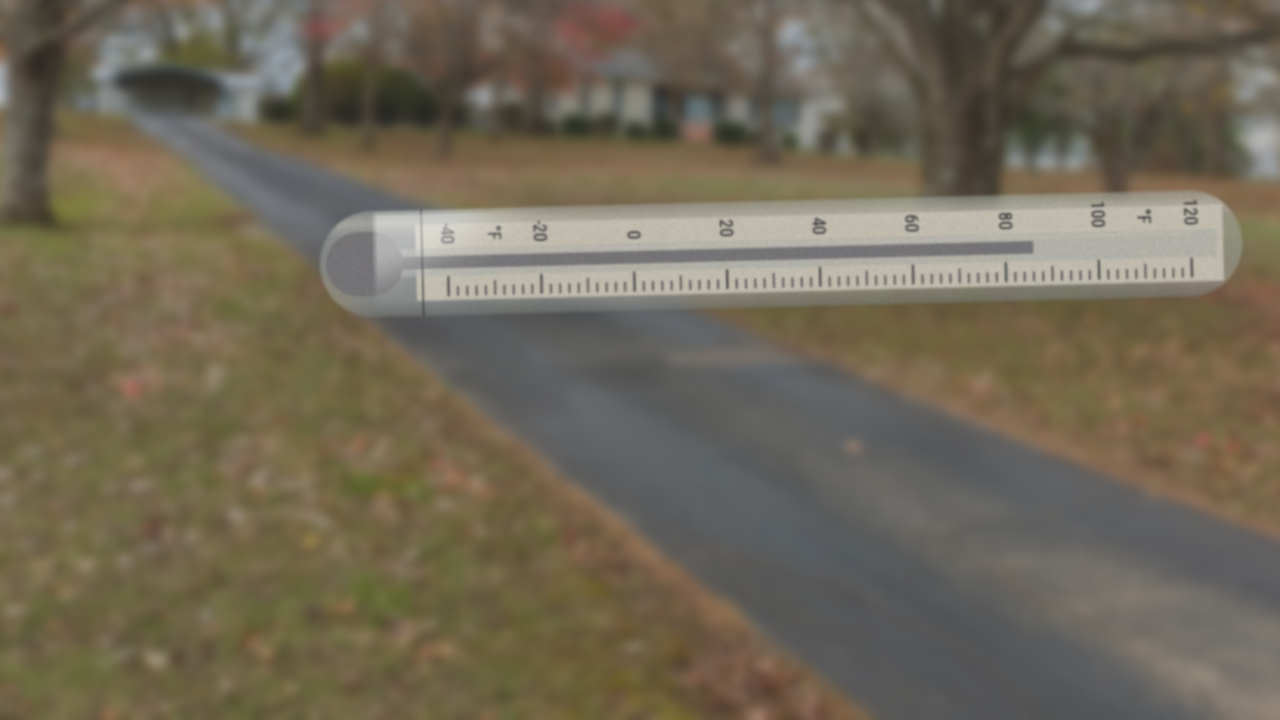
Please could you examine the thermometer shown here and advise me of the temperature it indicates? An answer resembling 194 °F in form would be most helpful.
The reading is 86 °F
